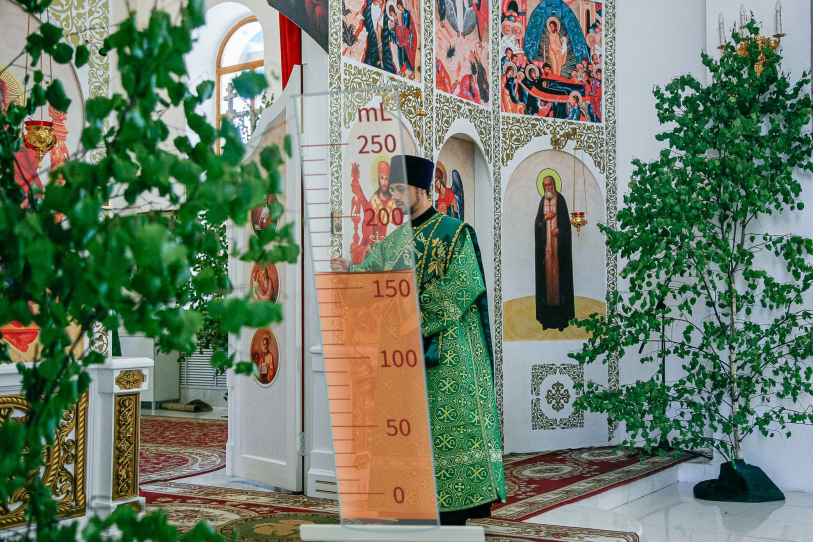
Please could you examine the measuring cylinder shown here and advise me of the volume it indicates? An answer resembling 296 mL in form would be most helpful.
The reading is 160 mL
